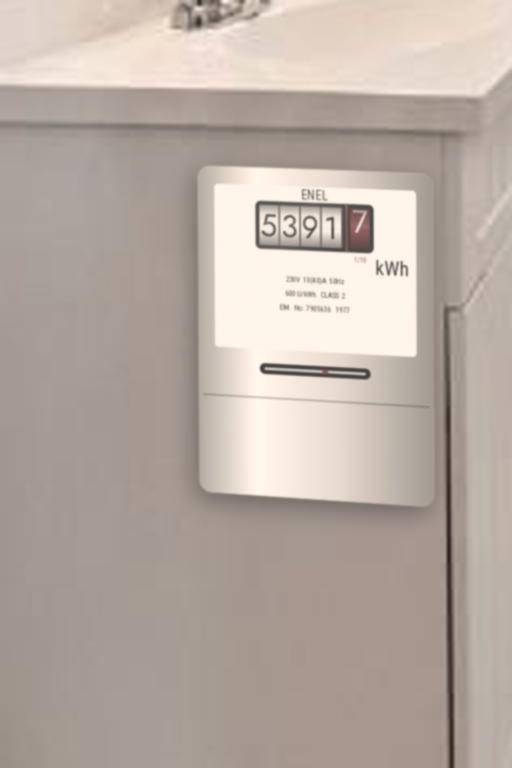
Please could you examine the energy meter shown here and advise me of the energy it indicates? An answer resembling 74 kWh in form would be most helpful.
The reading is 5391.7 kWh
